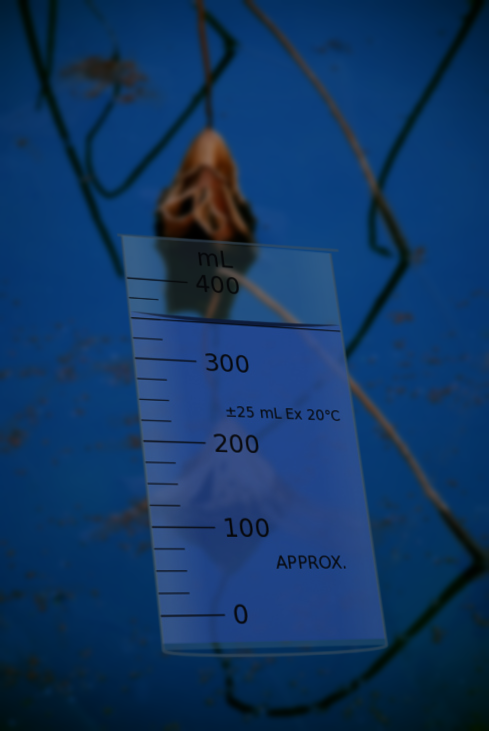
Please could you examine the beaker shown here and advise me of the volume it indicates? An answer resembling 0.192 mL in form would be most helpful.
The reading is 350 mL
